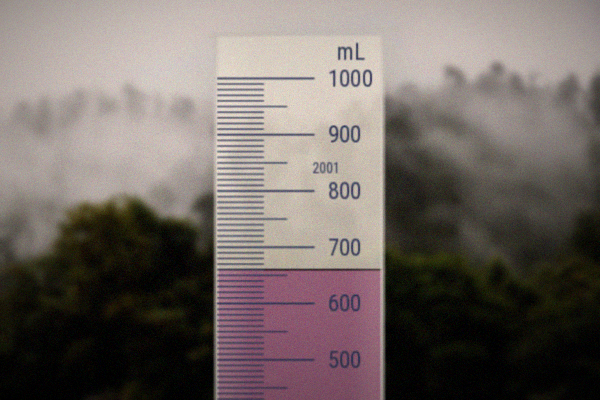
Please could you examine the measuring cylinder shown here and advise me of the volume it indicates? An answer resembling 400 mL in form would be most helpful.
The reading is 660 mL
